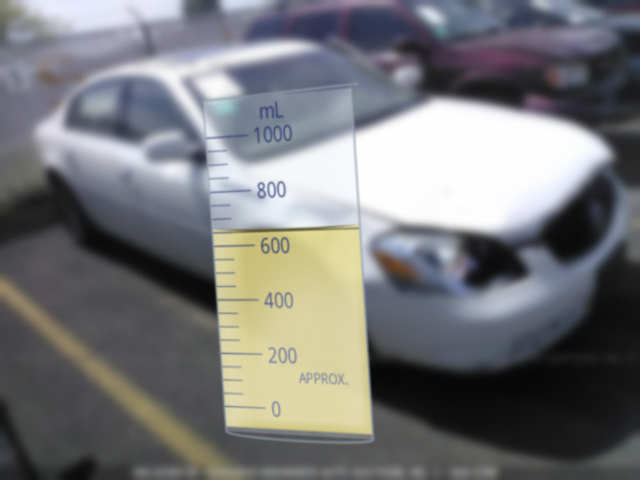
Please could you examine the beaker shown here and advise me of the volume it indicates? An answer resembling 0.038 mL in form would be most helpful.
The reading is 650 mL
